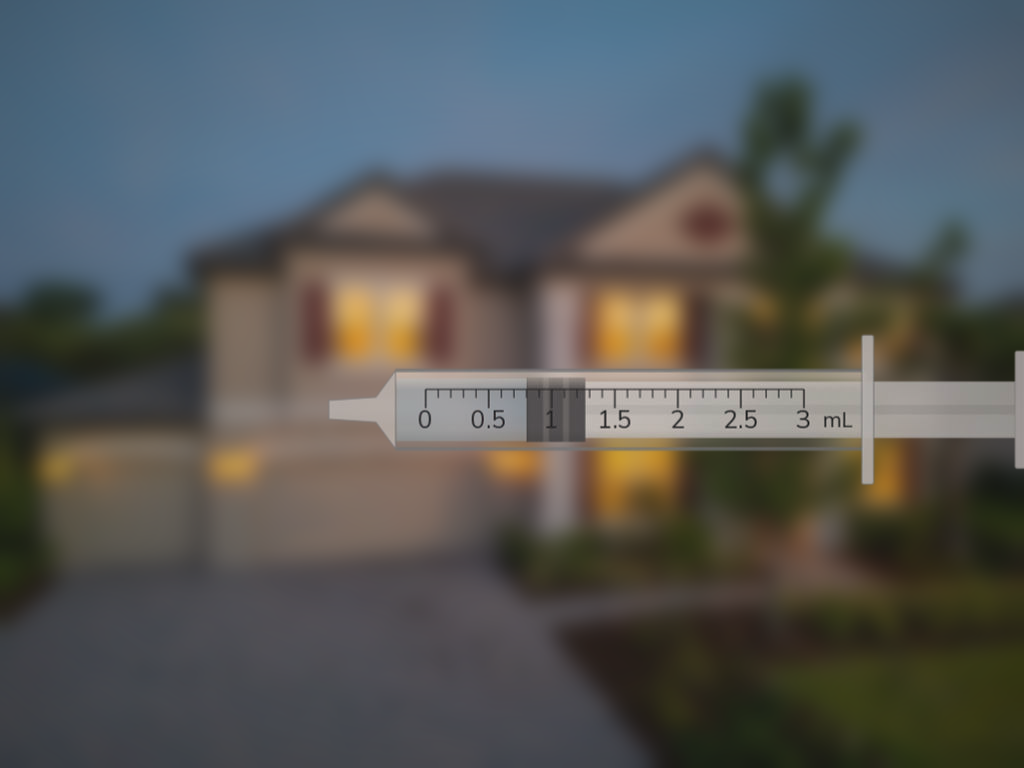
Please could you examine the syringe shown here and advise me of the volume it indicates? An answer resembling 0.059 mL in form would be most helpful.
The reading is 0.8 mL
